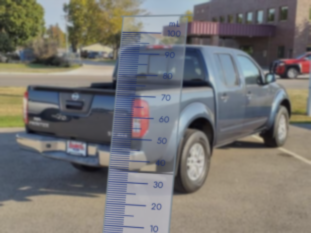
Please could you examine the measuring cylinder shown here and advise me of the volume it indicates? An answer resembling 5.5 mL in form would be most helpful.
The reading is 35 mL
